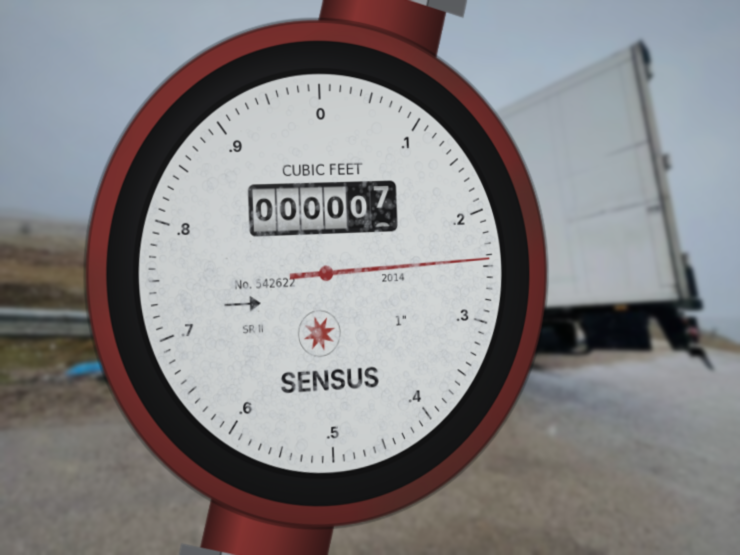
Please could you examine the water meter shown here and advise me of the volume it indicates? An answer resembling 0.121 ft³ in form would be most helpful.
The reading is 7.24 ft³
